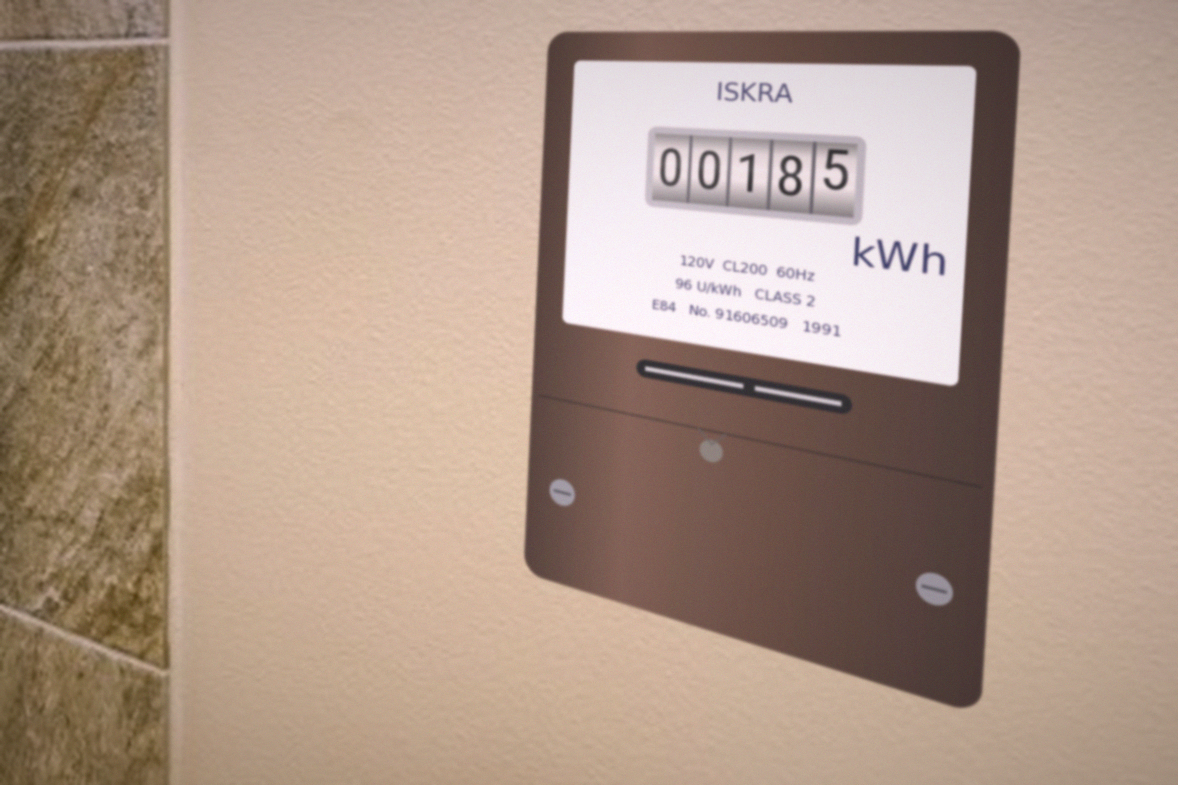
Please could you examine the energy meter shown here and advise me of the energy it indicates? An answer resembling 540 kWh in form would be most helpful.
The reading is 185 kWh
